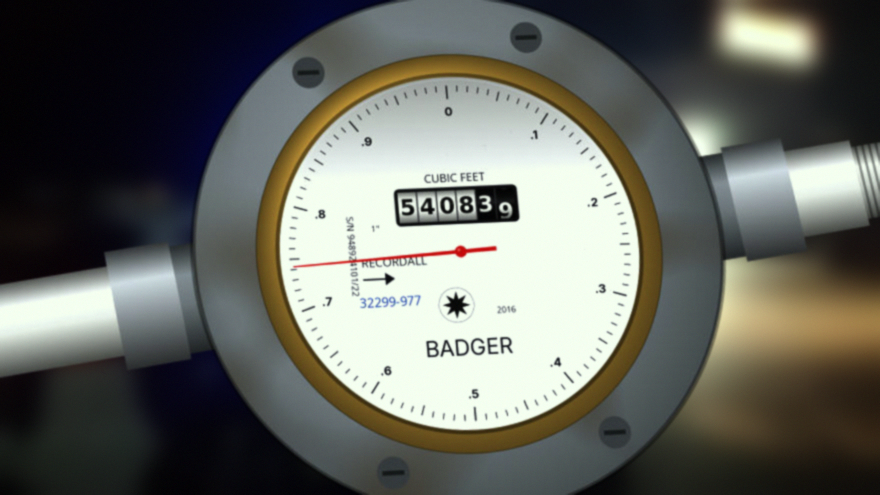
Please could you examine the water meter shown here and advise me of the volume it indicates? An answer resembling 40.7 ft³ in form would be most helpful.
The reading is 540838.74 ft³
